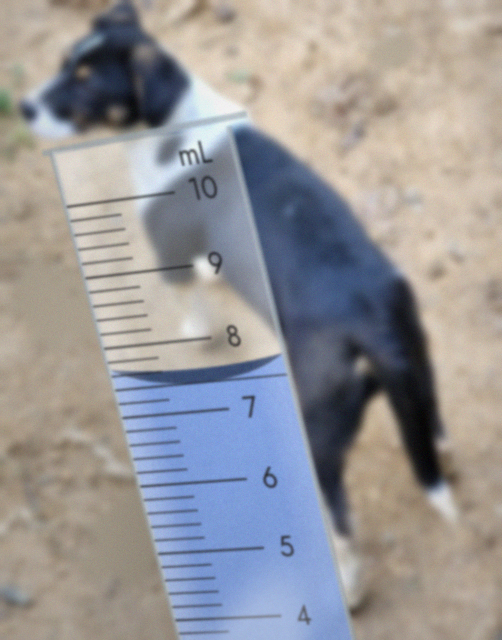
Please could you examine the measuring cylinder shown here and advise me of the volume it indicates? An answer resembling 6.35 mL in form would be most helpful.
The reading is 7.4 mL
